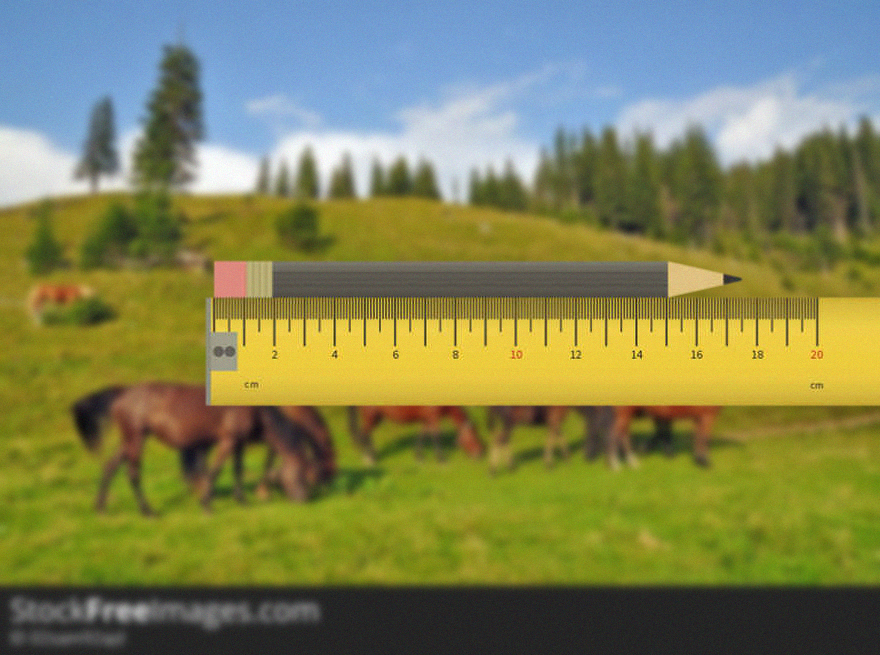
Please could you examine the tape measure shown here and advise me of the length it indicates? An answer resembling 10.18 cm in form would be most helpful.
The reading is 17.5 cm
